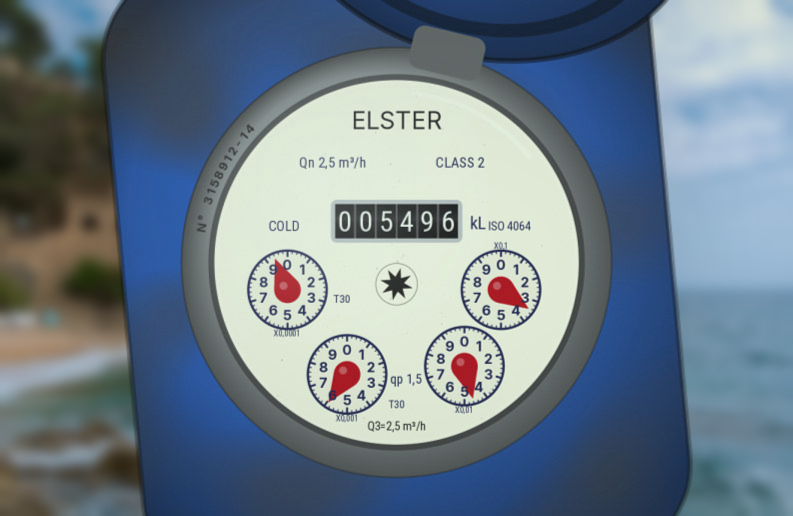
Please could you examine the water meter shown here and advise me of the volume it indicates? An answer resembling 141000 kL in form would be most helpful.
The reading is 5496.3459 kL
